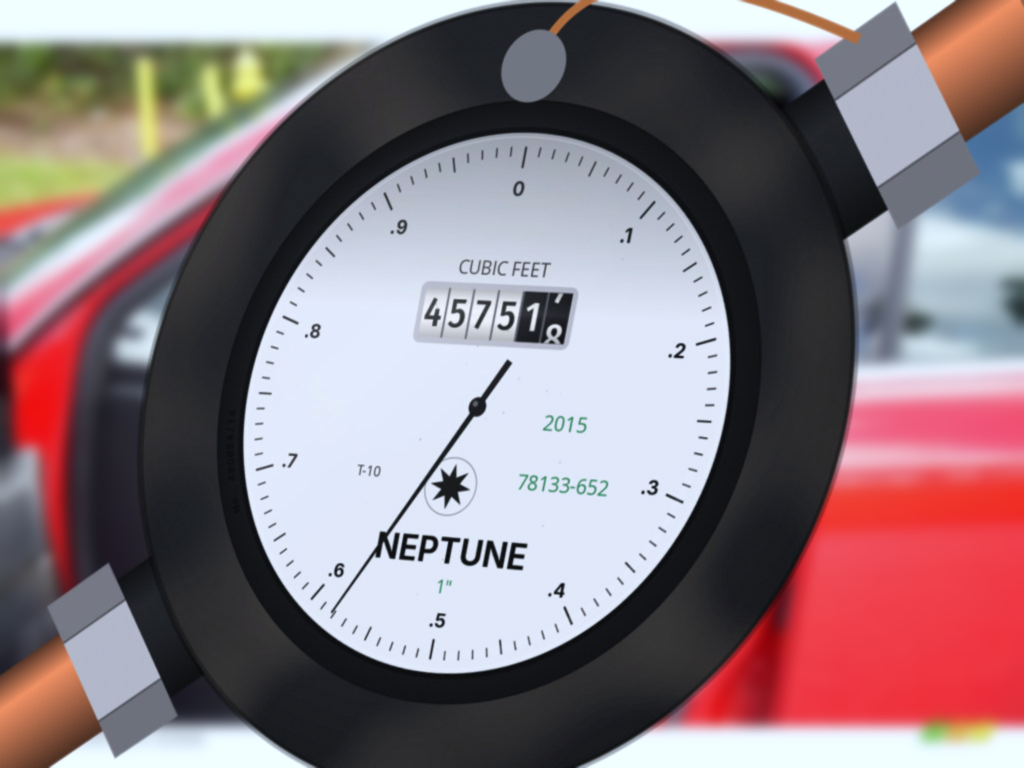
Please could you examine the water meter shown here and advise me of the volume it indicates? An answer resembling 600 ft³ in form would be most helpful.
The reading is 457517.58 ft³
